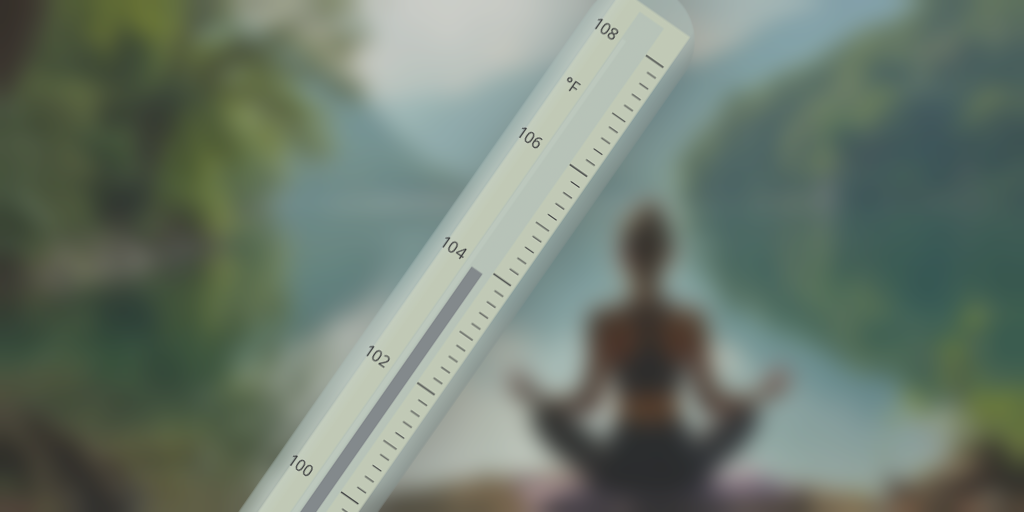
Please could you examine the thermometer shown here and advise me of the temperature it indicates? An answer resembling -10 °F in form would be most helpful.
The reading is 103.9 °F
